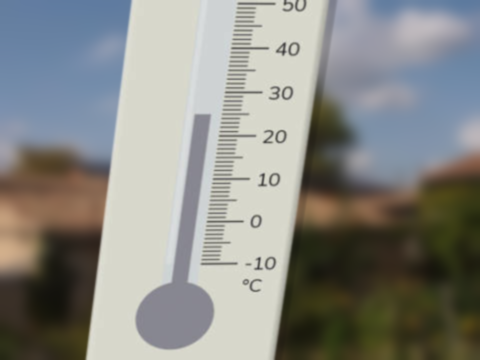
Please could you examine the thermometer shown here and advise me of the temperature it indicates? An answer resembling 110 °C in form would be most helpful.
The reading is 25 °C
